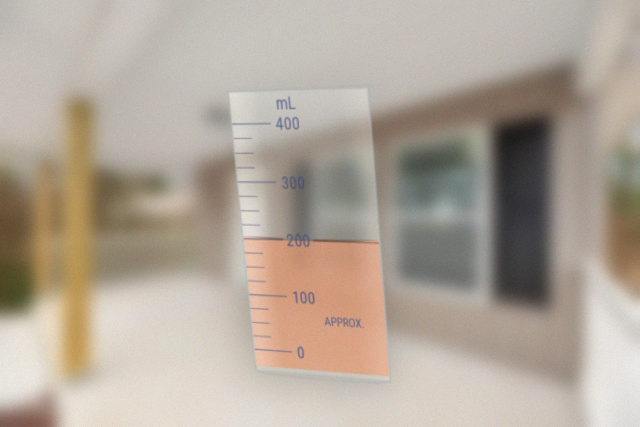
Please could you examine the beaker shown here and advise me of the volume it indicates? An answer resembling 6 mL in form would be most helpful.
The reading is 200 mL
